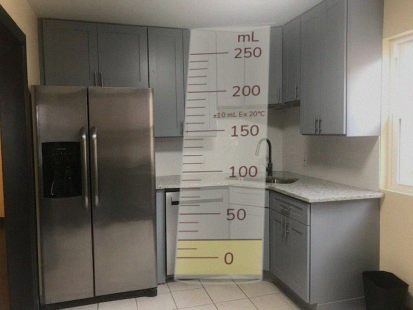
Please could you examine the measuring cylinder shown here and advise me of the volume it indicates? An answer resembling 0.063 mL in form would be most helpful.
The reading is 20 mL
